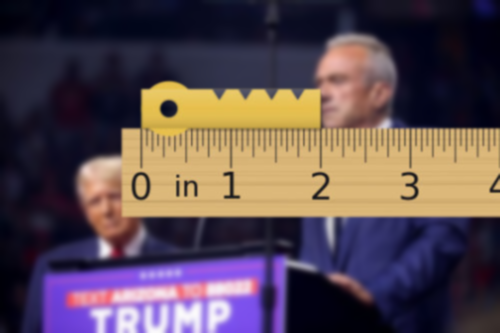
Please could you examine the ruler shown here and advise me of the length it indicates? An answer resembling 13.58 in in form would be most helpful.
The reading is 2 in
